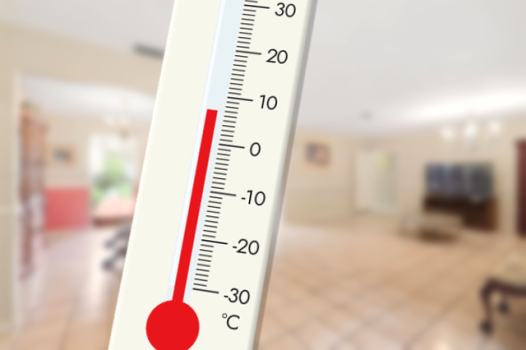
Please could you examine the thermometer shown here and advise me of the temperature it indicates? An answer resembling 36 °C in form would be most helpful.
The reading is 7 °C
